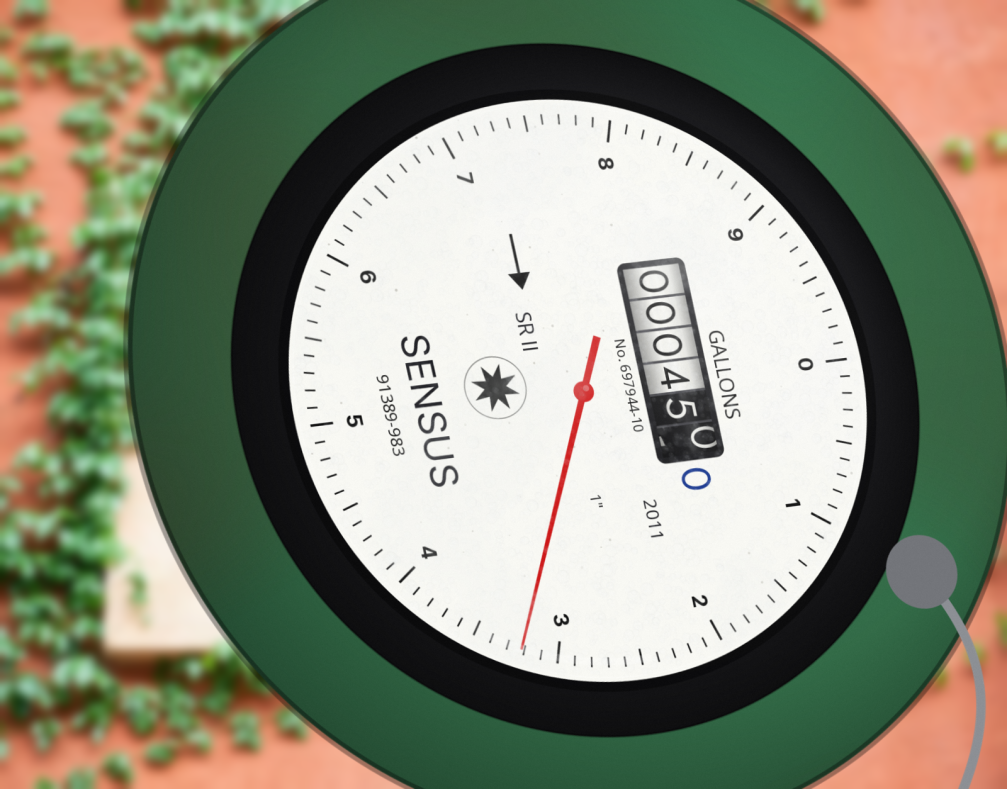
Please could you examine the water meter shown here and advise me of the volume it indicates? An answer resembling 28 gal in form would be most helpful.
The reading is 4503.2 gal
